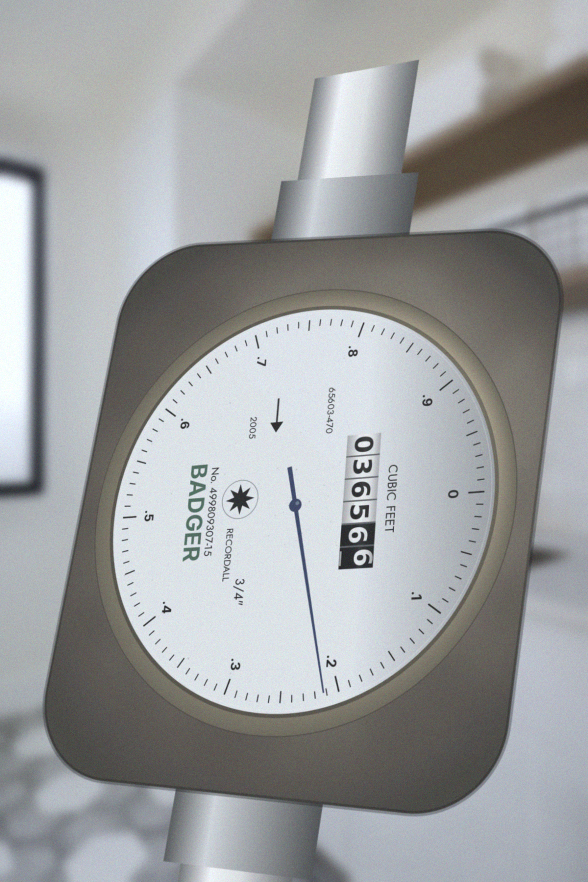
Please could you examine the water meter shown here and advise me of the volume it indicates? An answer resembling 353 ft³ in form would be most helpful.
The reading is 36566.21 ft³
